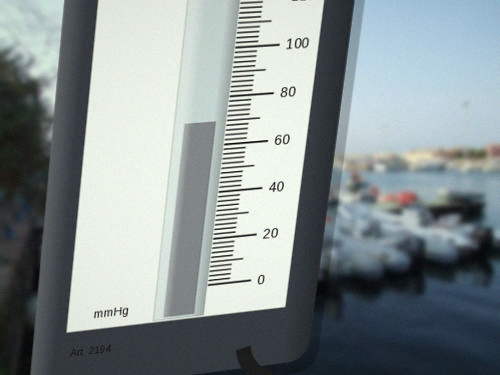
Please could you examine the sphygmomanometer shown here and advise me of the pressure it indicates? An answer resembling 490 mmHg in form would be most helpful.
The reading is 70 mmHg
